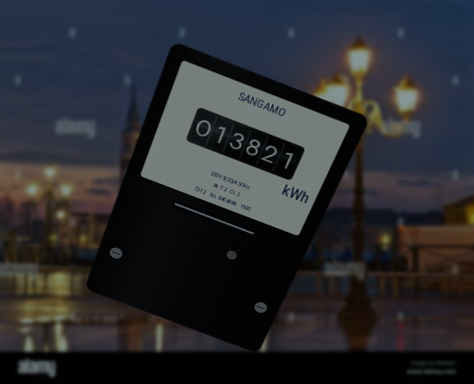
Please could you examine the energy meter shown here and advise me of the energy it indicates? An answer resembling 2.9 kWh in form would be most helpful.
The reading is 13821 kWh
